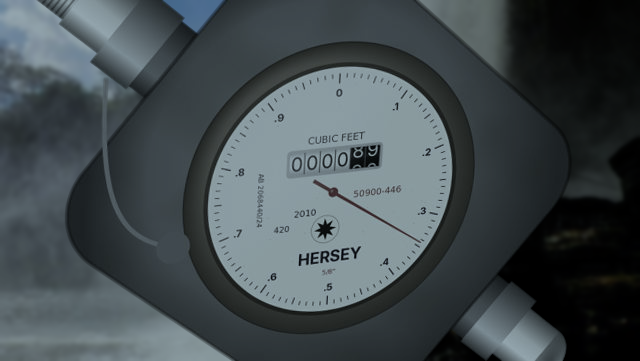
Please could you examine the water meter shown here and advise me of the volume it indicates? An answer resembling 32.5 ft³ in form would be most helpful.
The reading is 89.34 ft³
